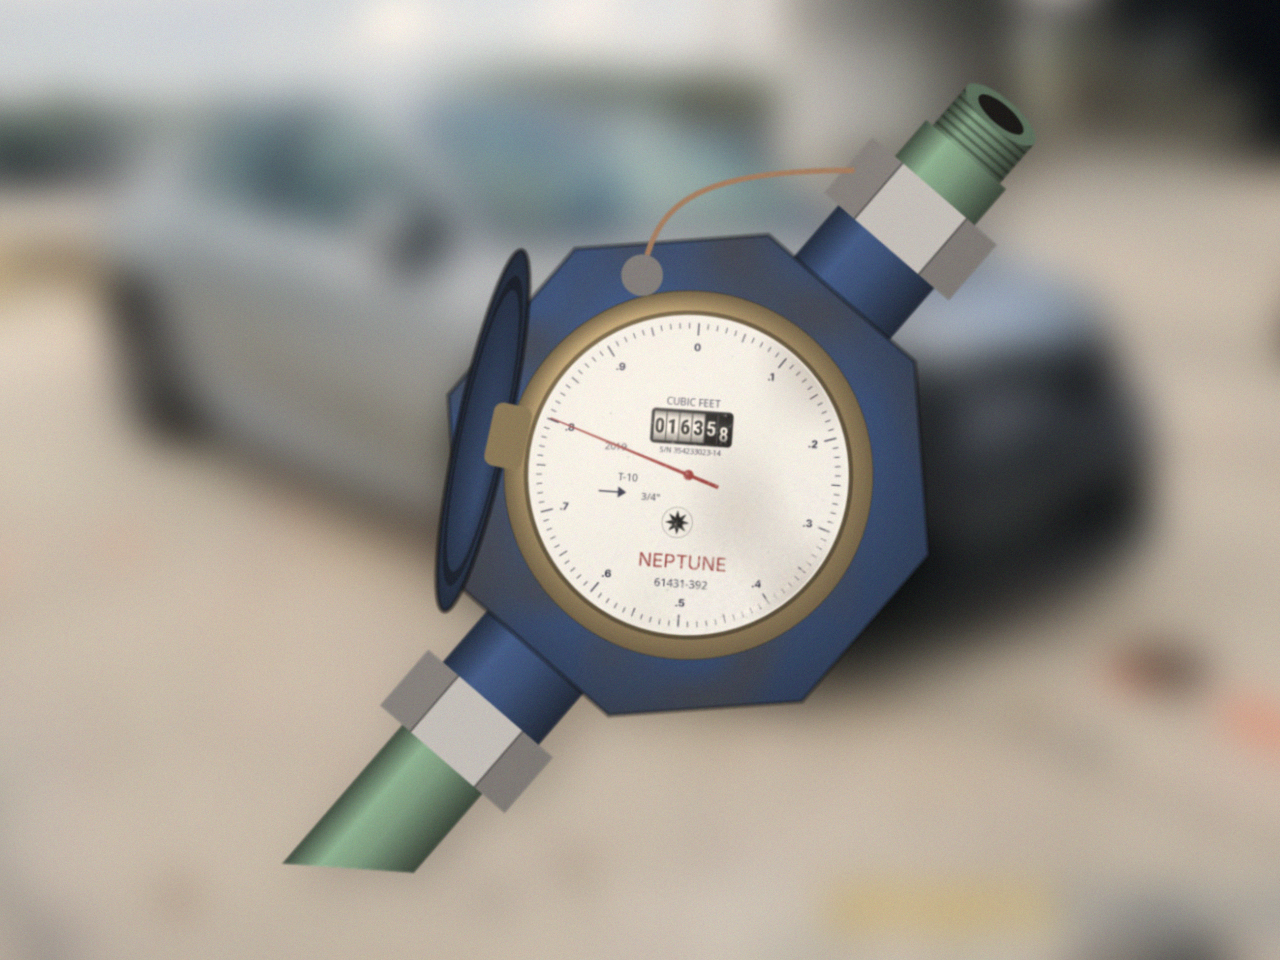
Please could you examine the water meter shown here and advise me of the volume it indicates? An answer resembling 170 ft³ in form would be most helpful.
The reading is 16357.80 ft³
